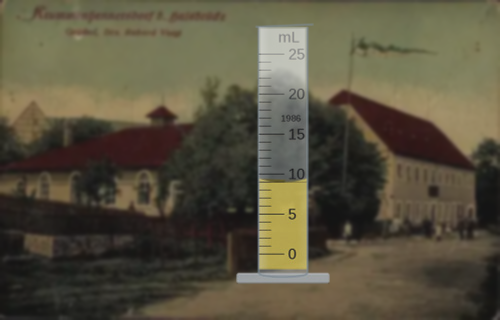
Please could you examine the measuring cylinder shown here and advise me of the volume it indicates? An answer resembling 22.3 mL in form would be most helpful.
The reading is 9 mL
